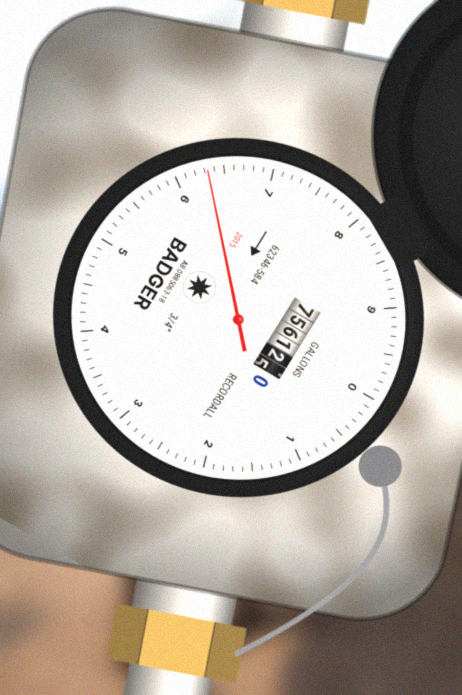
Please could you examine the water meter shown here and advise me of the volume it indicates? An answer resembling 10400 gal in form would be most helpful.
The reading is 7561246.3 gal
